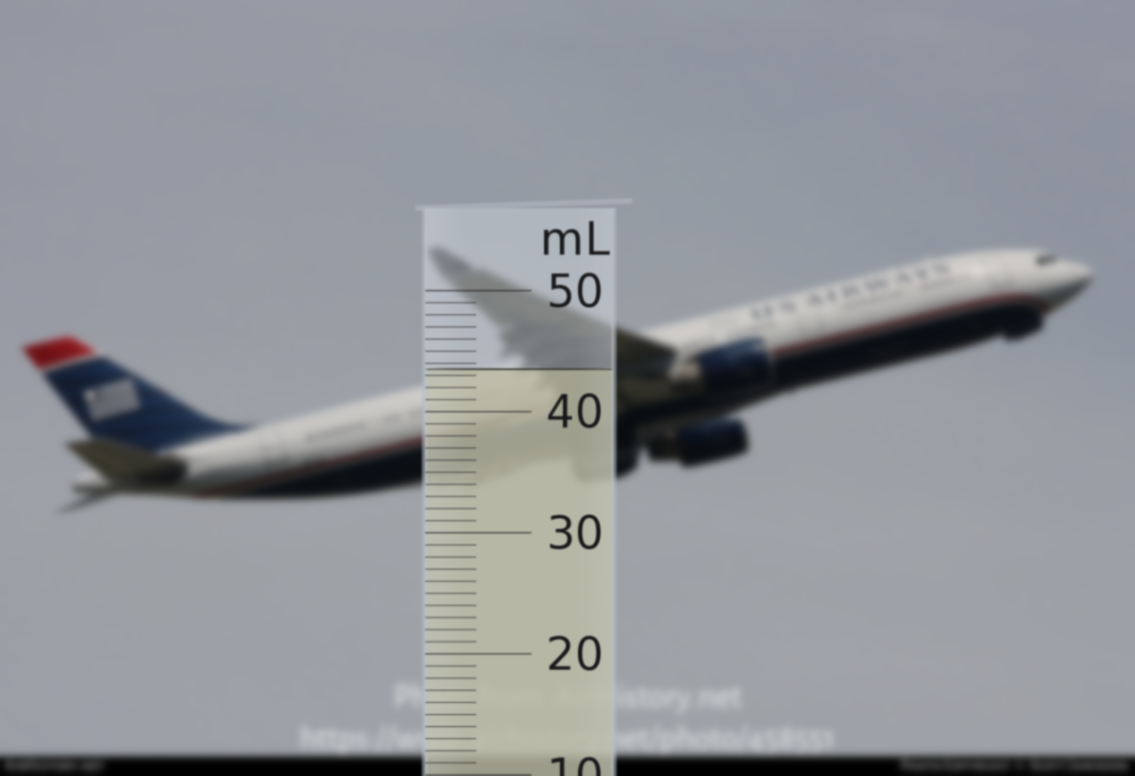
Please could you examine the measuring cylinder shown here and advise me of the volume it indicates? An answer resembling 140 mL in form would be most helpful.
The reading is 43.5 mL
